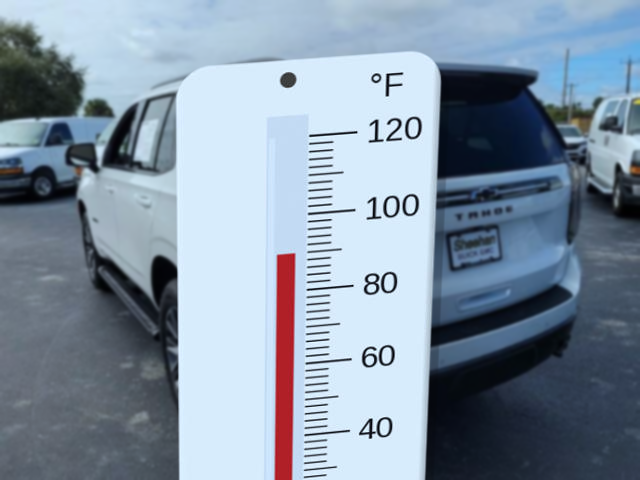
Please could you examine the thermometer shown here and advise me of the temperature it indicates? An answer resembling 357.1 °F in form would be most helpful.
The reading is 90 °F
